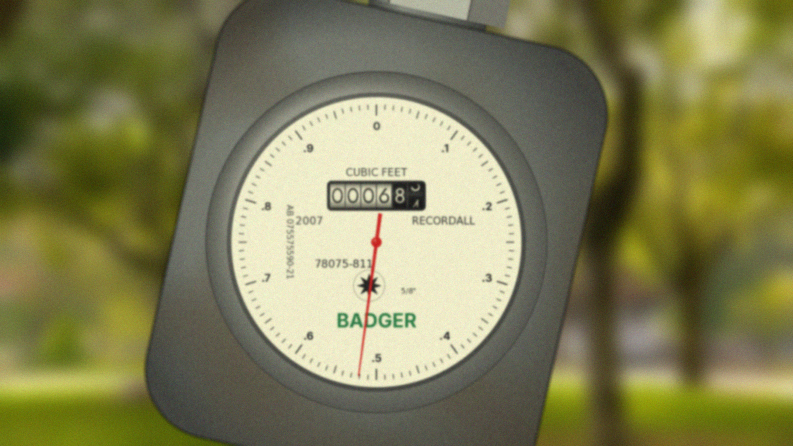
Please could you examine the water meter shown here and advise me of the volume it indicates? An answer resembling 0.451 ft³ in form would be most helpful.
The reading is 683.52 ft³
